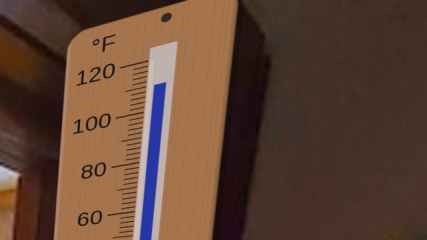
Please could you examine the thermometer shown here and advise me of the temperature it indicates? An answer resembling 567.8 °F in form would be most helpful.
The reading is 110 °F
